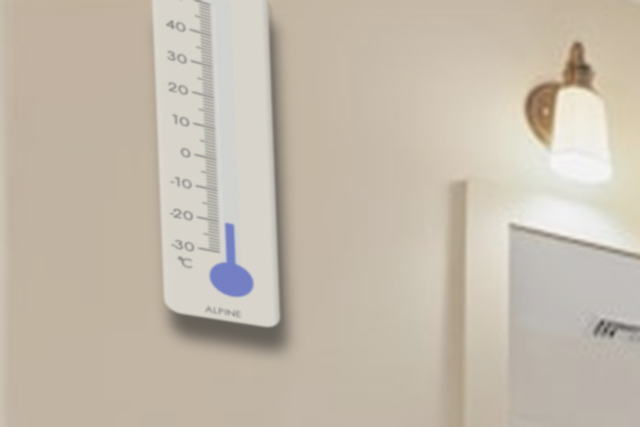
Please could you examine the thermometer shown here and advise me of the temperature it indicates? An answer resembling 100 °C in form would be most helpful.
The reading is -20 °C
